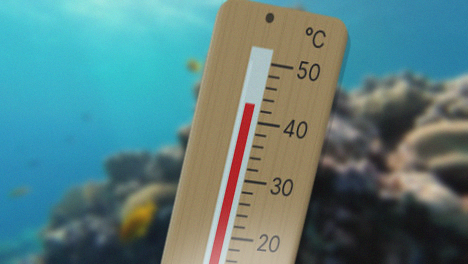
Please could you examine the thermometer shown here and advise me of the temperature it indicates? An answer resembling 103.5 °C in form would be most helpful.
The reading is 43 °C
